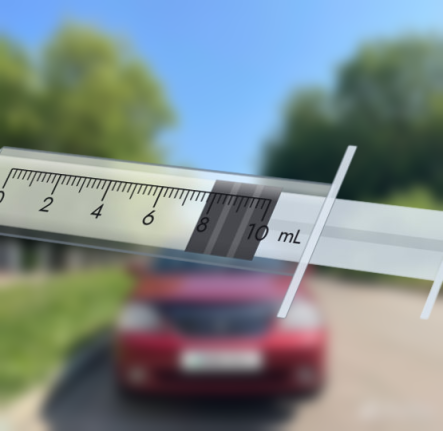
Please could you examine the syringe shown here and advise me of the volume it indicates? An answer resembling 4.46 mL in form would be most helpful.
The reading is 7.8 mL
